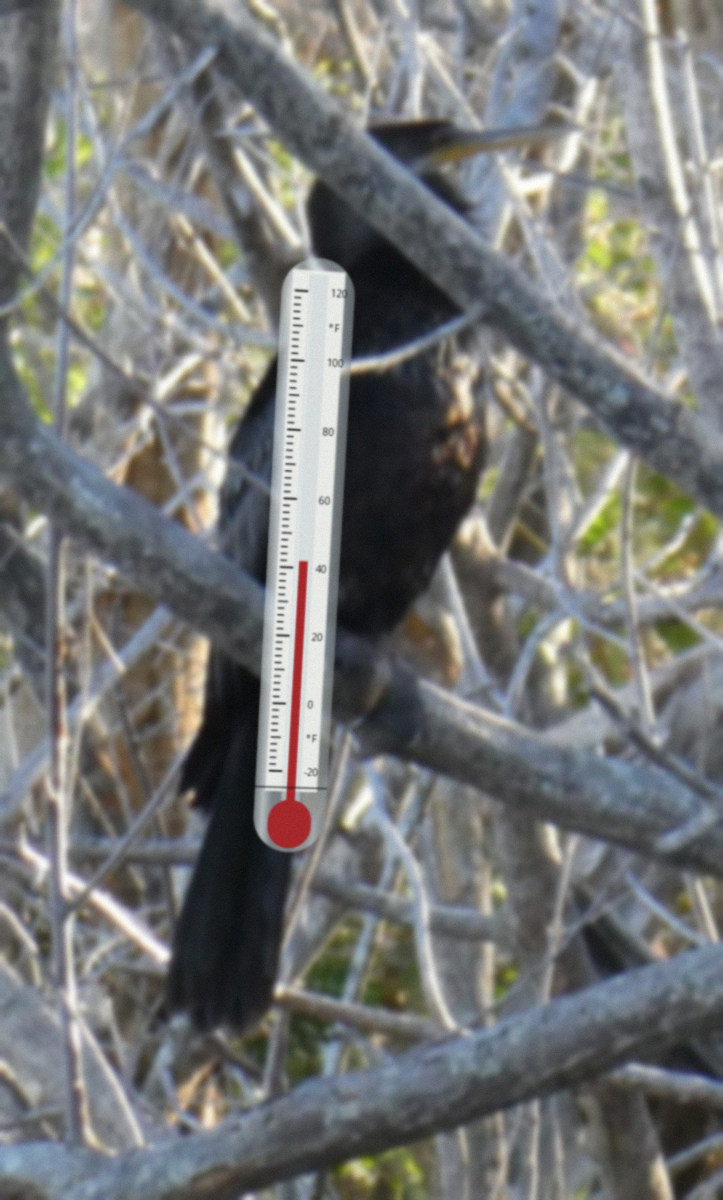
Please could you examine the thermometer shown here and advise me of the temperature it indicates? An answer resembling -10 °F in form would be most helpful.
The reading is 42 °F
